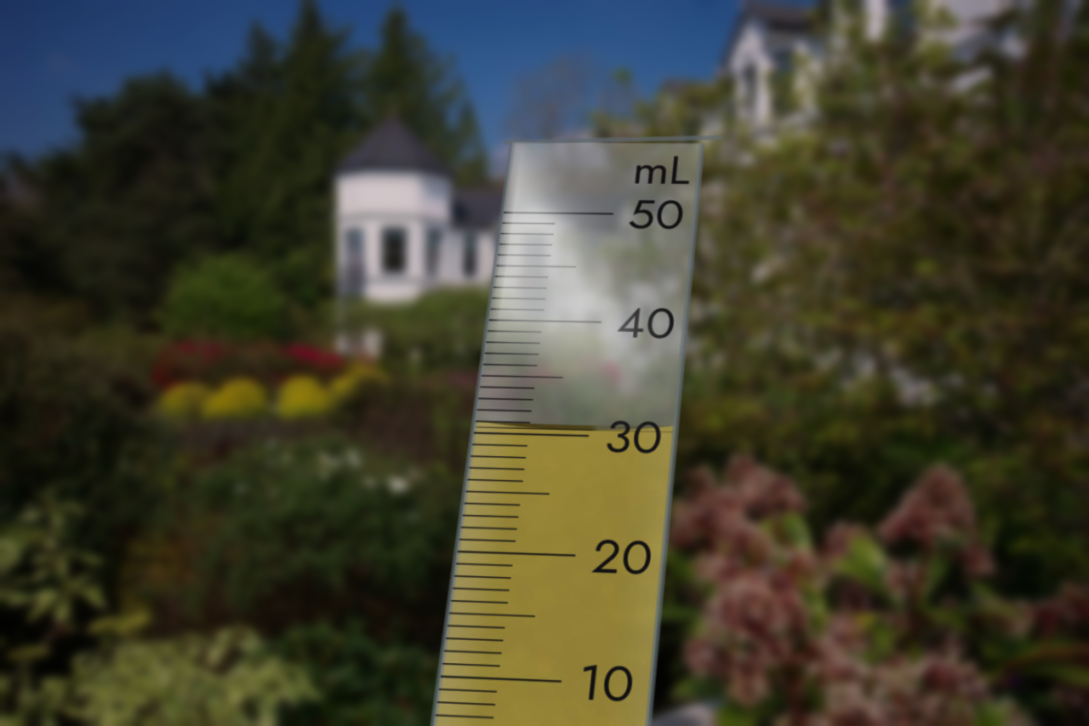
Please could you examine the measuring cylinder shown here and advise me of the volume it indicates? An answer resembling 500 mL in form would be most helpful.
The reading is 30.5 mL
